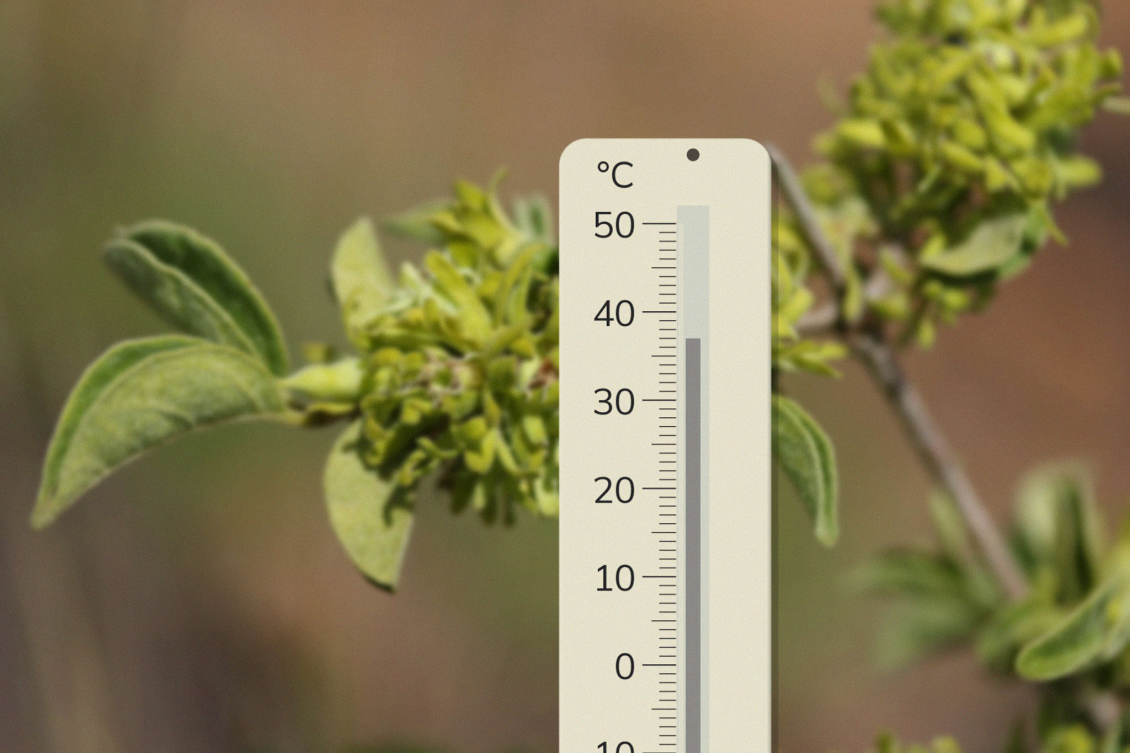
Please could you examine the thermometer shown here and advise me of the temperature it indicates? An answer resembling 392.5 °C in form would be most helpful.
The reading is 37 °C
